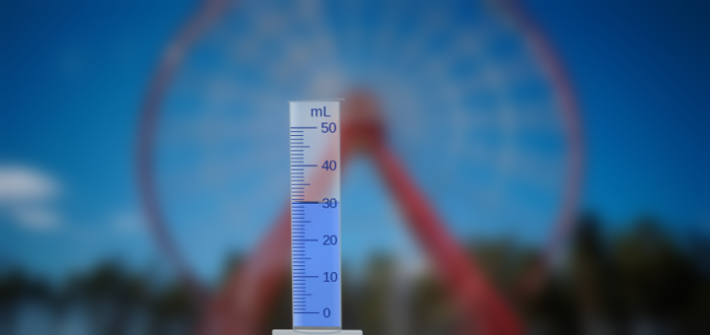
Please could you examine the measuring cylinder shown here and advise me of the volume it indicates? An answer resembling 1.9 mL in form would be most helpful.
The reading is 30 mL
